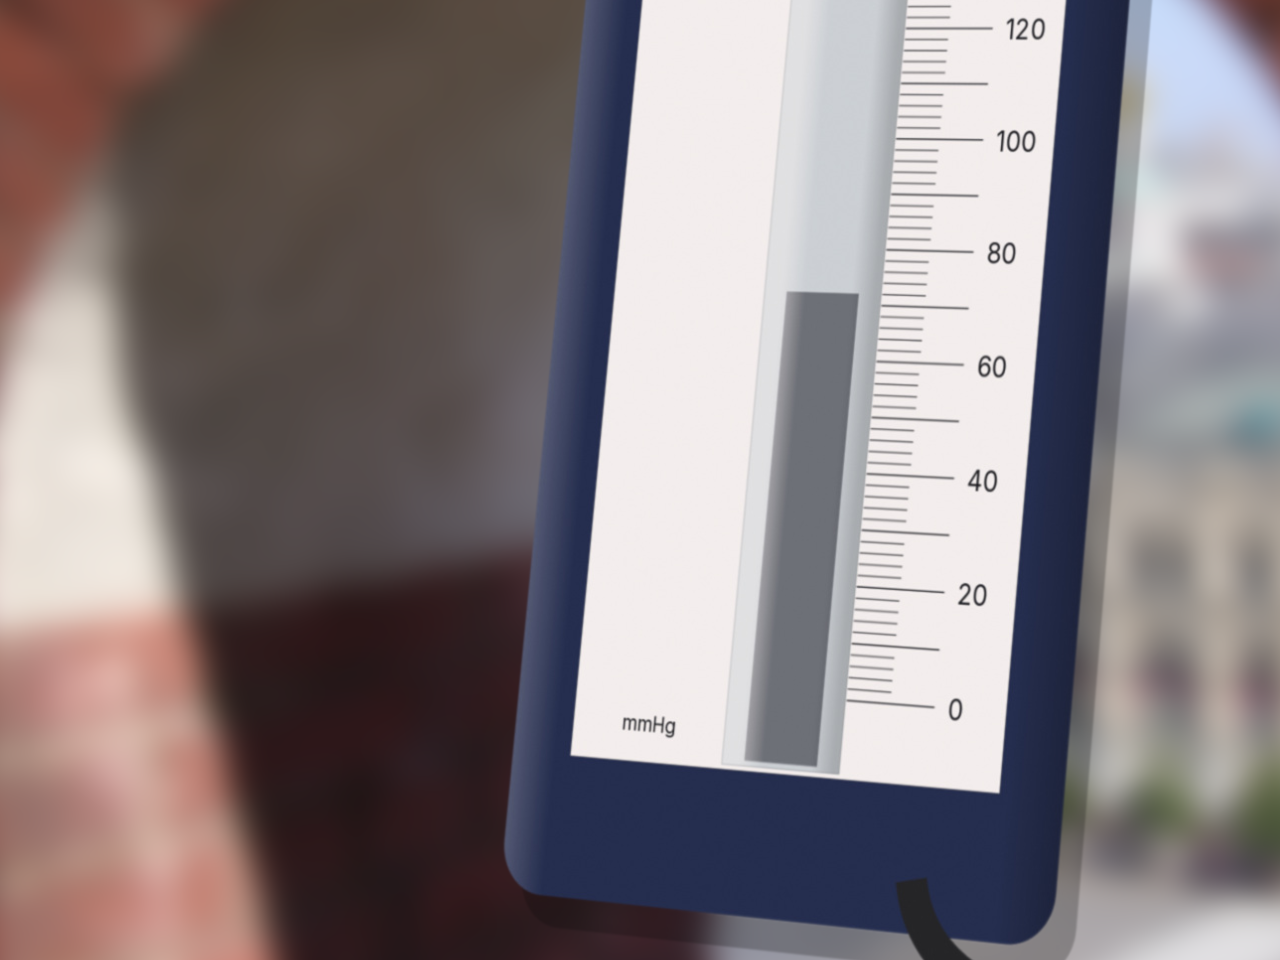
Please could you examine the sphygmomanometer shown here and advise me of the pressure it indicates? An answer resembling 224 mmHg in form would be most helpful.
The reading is 72 mmHg
